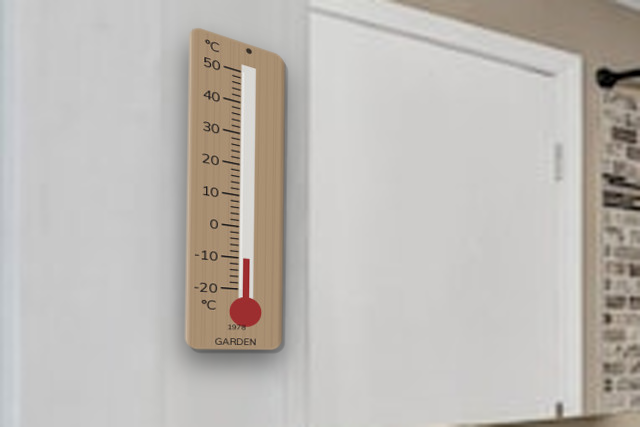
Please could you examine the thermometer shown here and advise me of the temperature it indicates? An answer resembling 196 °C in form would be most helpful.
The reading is -10 °C
